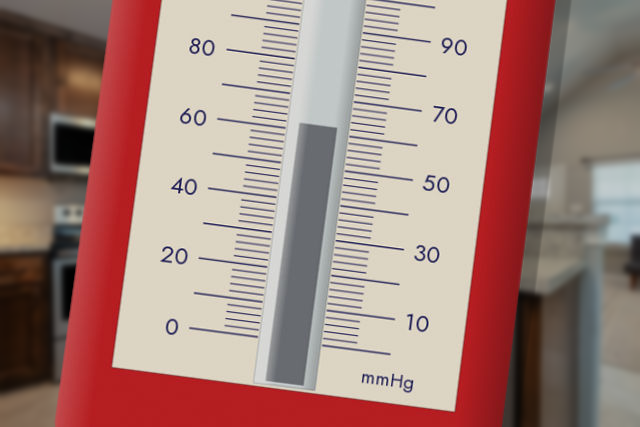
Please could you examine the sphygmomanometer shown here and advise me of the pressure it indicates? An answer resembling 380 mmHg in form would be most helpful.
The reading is 62 mmHg
